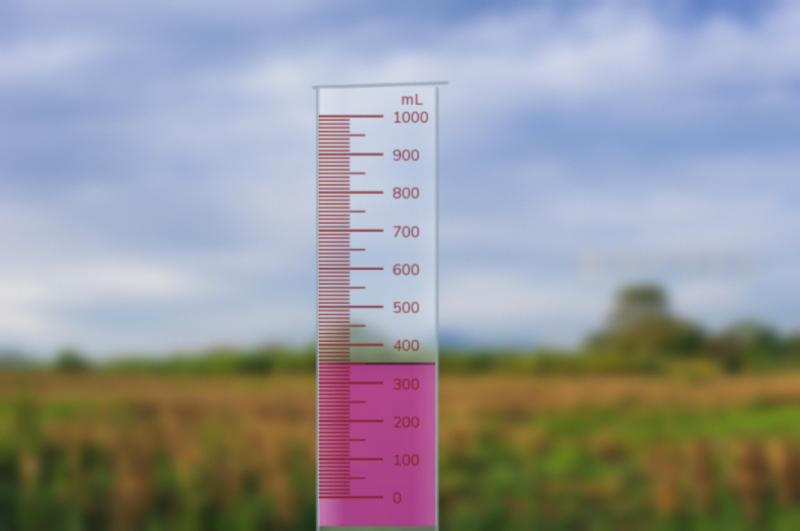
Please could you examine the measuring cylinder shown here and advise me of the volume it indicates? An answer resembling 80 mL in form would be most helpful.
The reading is 350 mL
